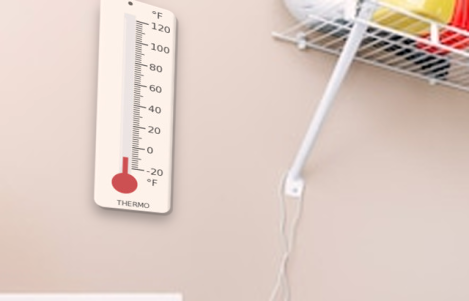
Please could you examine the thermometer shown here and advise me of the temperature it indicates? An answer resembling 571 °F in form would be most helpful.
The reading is -10 °F
